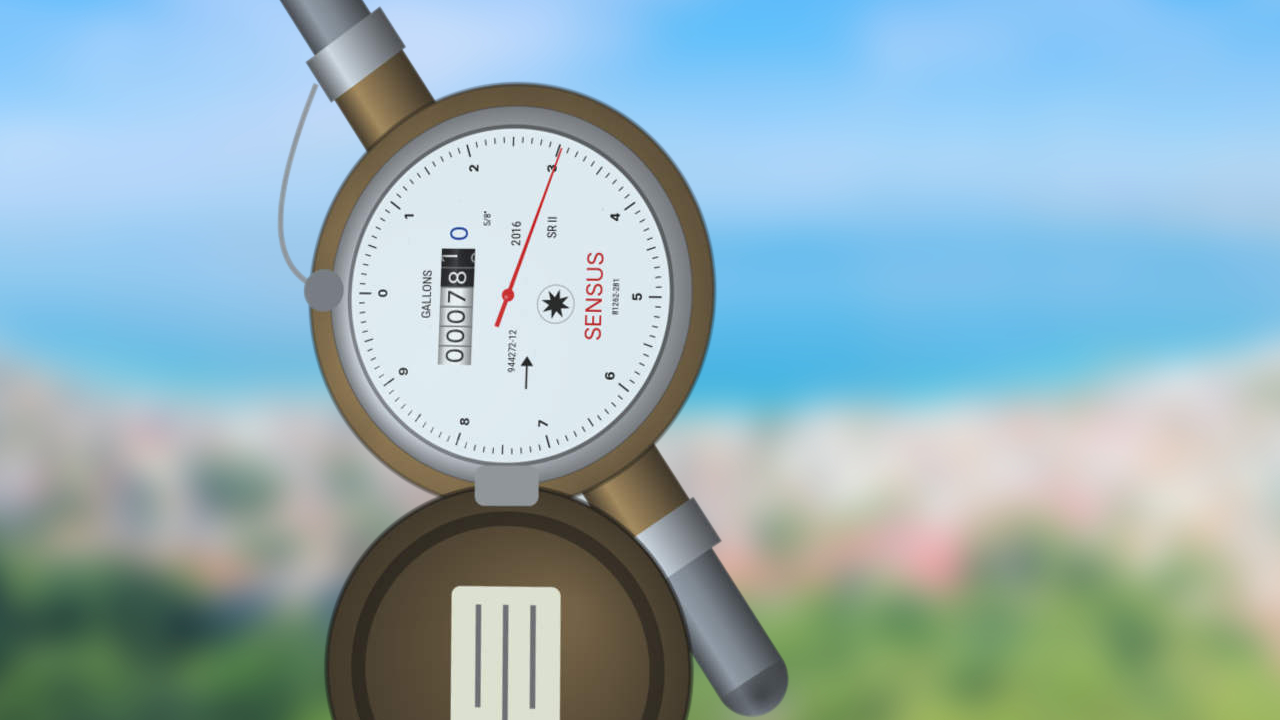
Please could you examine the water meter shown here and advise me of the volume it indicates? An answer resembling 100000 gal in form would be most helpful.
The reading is 7813.0 gal
